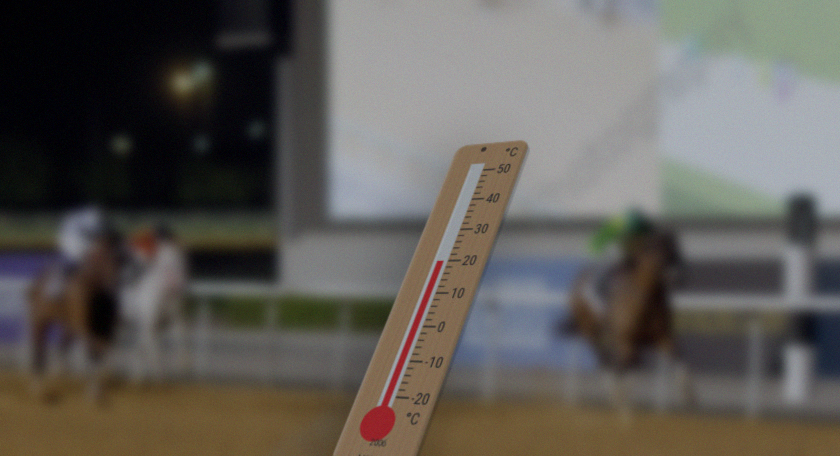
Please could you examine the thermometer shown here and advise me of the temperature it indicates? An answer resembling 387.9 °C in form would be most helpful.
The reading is 20 °C
